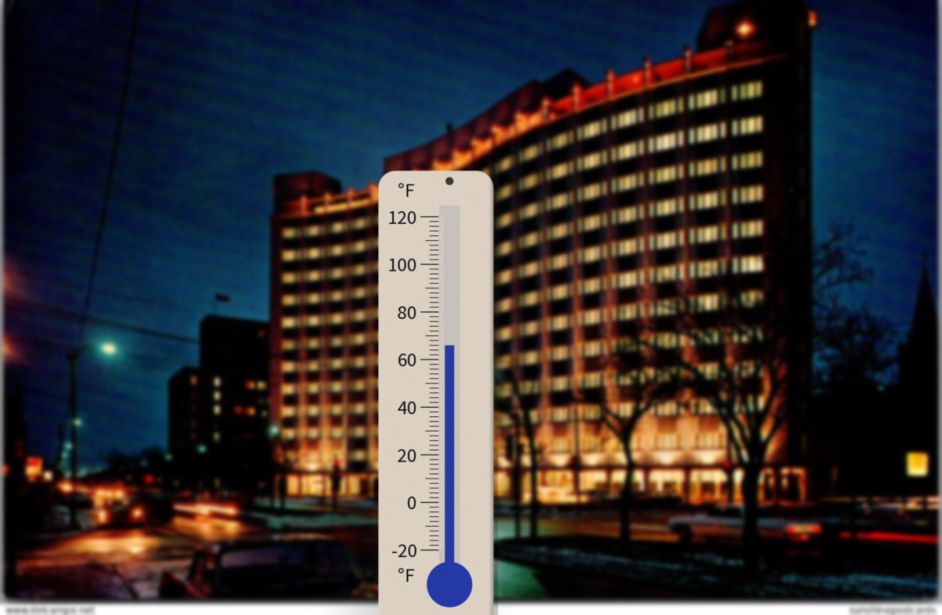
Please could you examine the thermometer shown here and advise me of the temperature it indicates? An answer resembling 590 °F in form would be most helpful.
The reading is 66 °F
